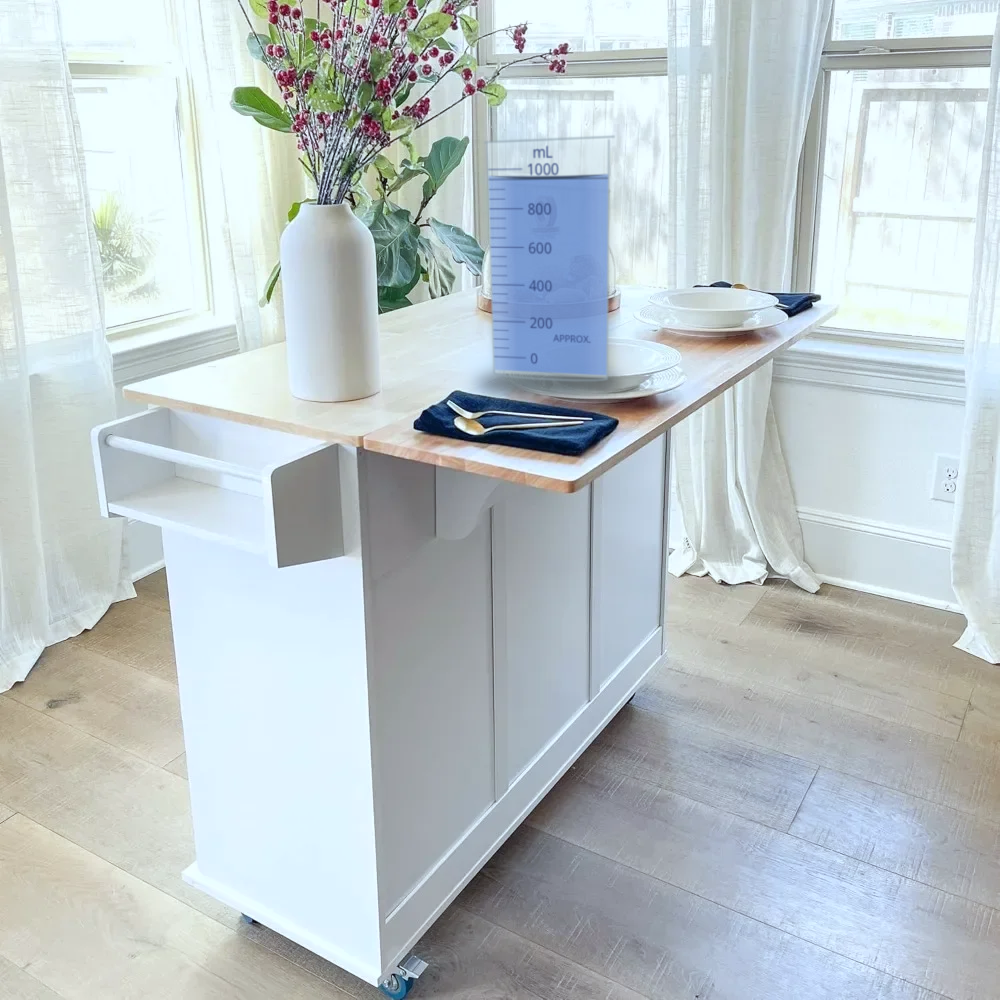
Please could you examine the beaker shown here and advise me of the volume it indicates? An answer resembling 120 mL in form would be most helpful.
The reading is 950 mL
